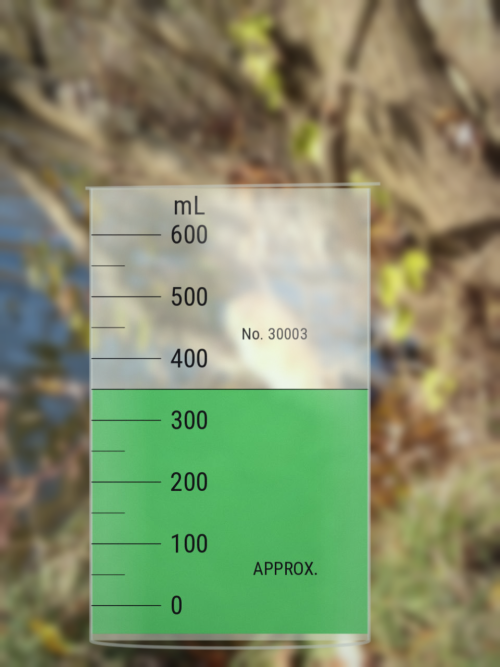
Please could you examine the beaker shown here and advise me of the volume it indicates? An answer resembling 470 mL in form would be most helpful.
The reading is 350 mL
